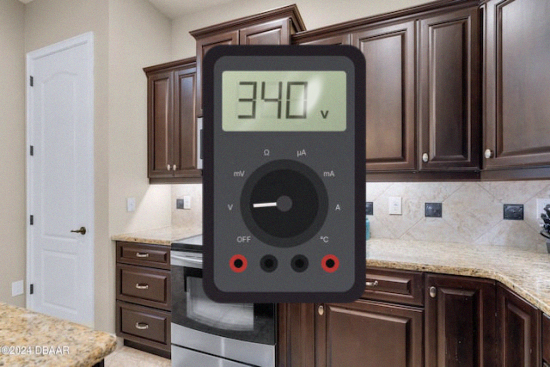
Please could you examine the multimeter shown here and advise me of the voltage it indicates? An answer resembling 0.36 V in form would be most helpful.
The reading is 340 V
